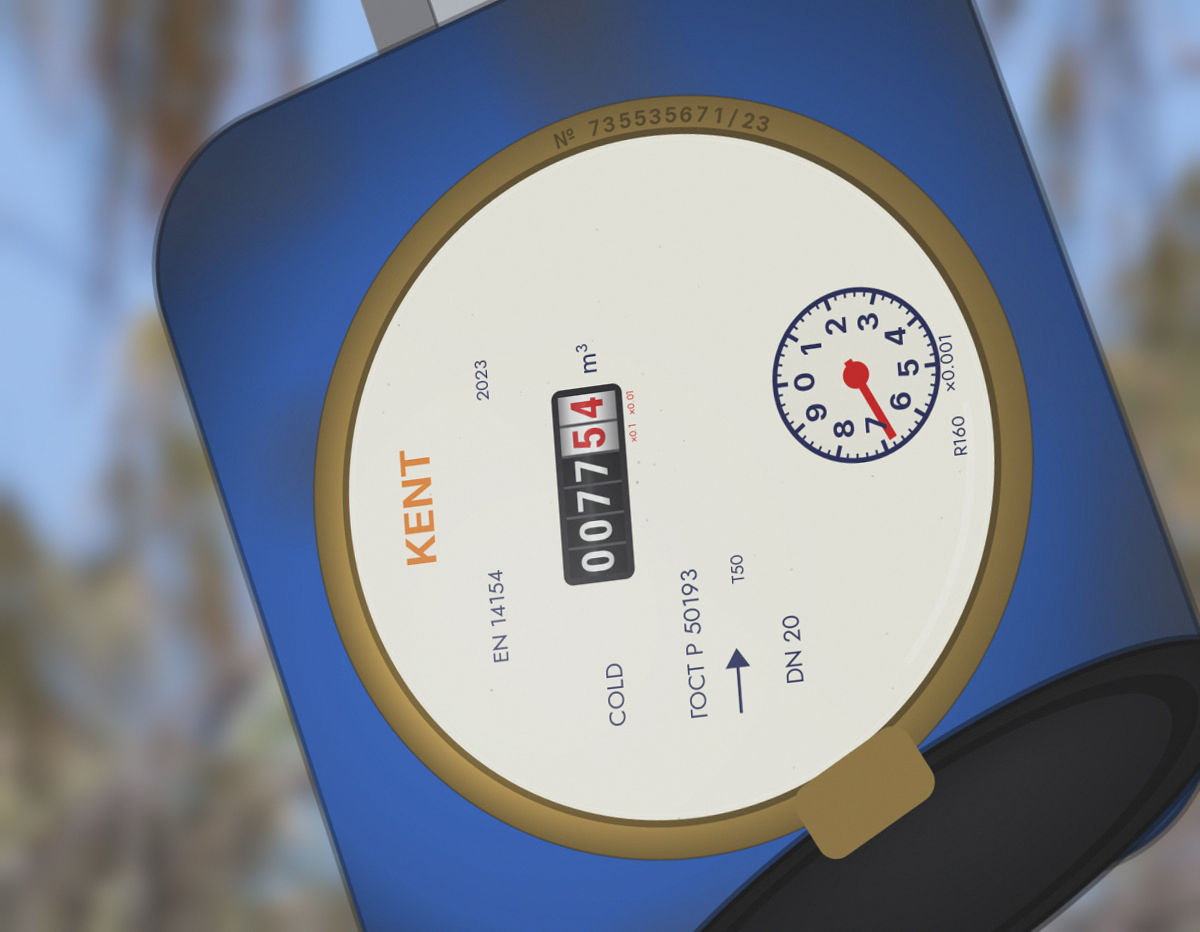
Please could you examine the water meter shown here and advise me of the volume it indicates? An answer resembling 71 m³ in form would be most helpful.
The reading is 77.546 m³
